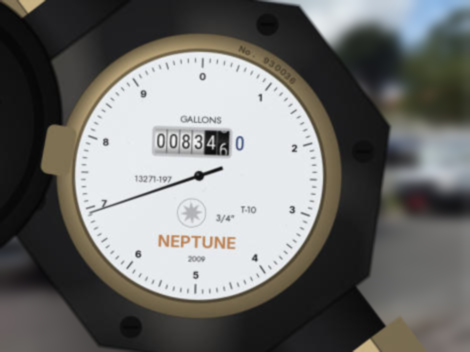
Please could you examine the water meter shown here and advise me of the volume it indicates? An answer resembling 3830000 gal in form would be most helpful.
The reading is 83456.9 gal
